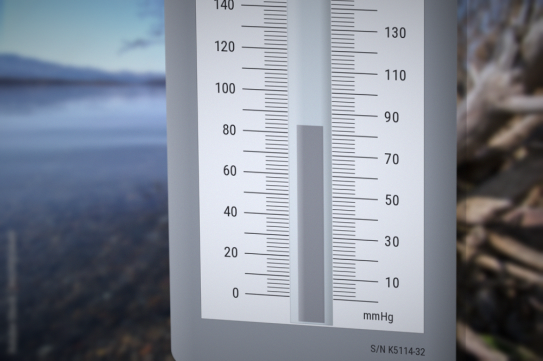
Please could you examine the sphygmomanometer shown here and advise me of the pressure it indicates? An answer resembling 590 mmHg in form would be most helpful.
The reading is 84 mmHg
